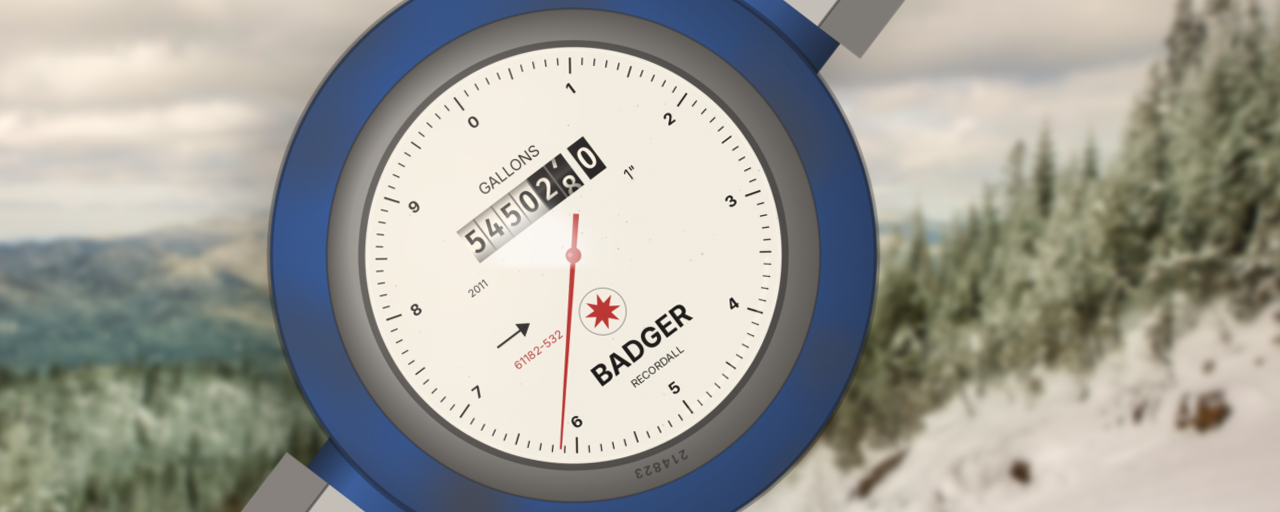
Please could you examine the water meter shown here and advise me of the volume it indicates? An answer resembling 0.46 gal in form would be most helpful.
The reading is 5450276.1 gal
